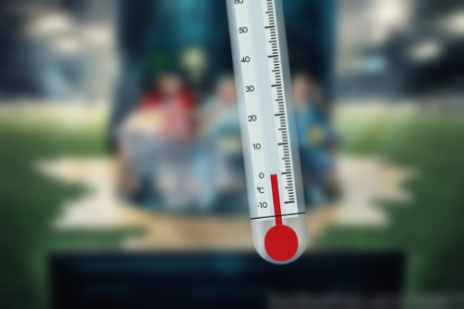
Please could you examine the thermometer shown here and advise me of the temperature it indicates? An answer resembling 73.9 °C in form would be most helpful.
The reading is 0 °C
